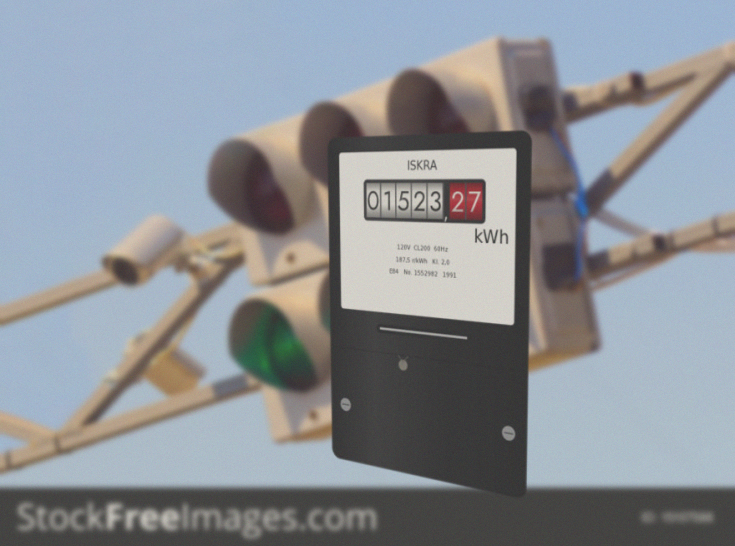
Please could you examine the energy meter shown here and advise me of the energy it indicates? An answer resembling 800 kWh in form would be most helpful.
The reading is 1523.27 kWh
